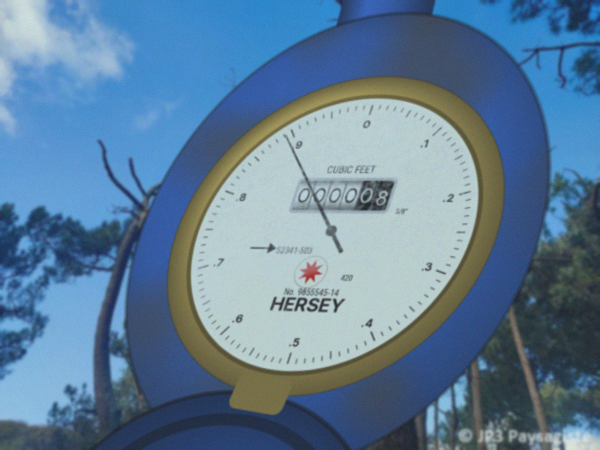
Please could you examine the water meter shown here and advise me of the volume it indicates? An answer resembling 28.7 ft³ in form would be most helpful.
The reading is 7.89 ft³
